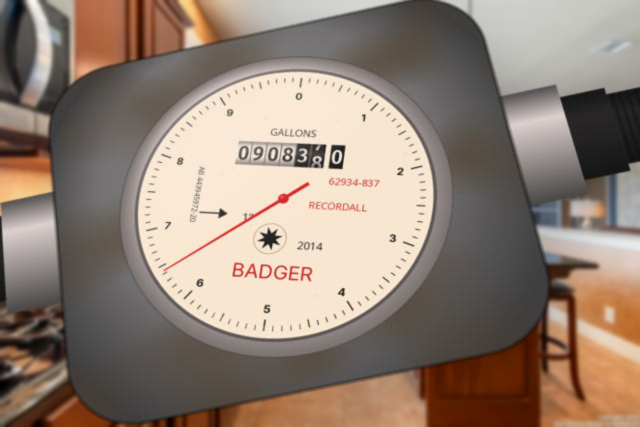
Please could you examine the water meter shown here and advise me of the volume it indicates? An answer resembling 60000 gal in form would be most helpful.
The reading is 908376.4 gal
